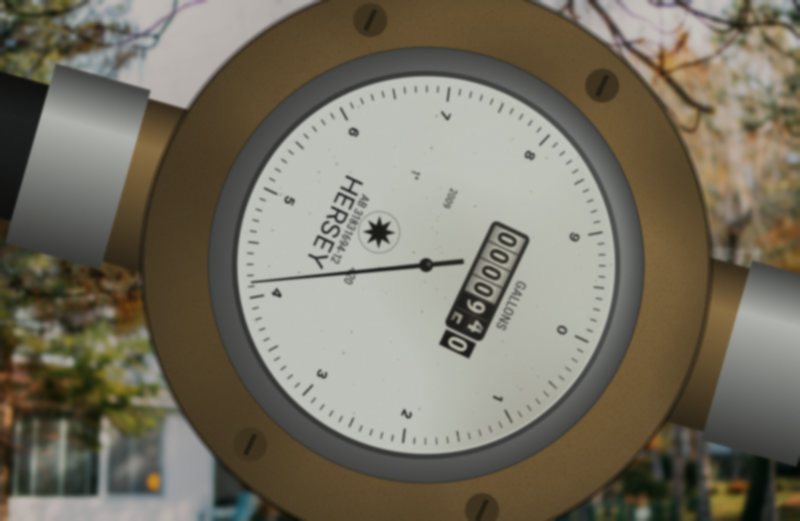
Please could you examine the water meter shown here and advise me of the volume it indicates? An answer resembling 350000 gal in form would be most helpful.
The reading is 944.1 gal
